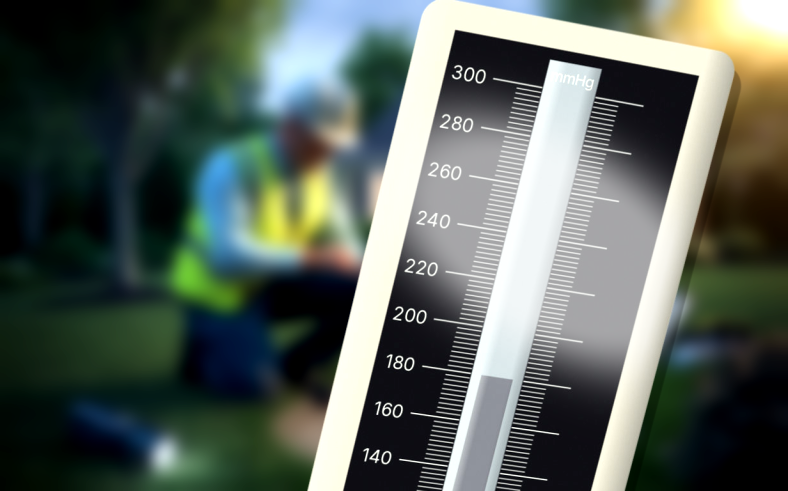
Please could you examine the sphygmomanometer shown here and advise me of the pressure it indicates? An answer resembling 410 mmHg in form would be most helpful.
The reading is 180 mmHg
